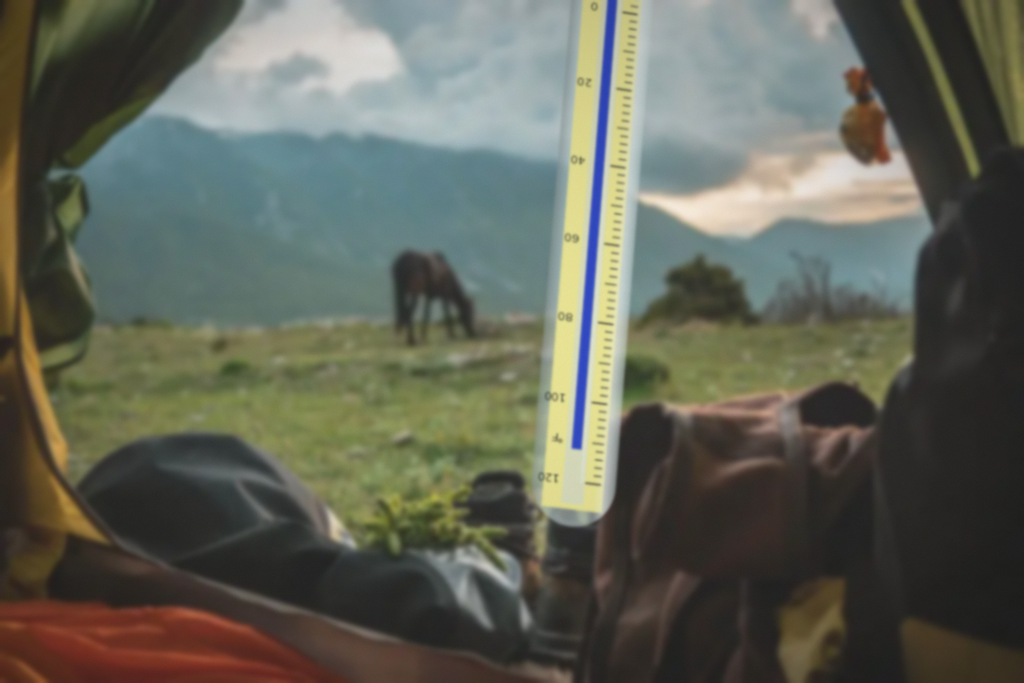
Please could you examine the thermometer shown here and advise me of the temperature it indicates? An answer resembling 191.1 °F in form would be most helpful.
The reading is 112 °F
